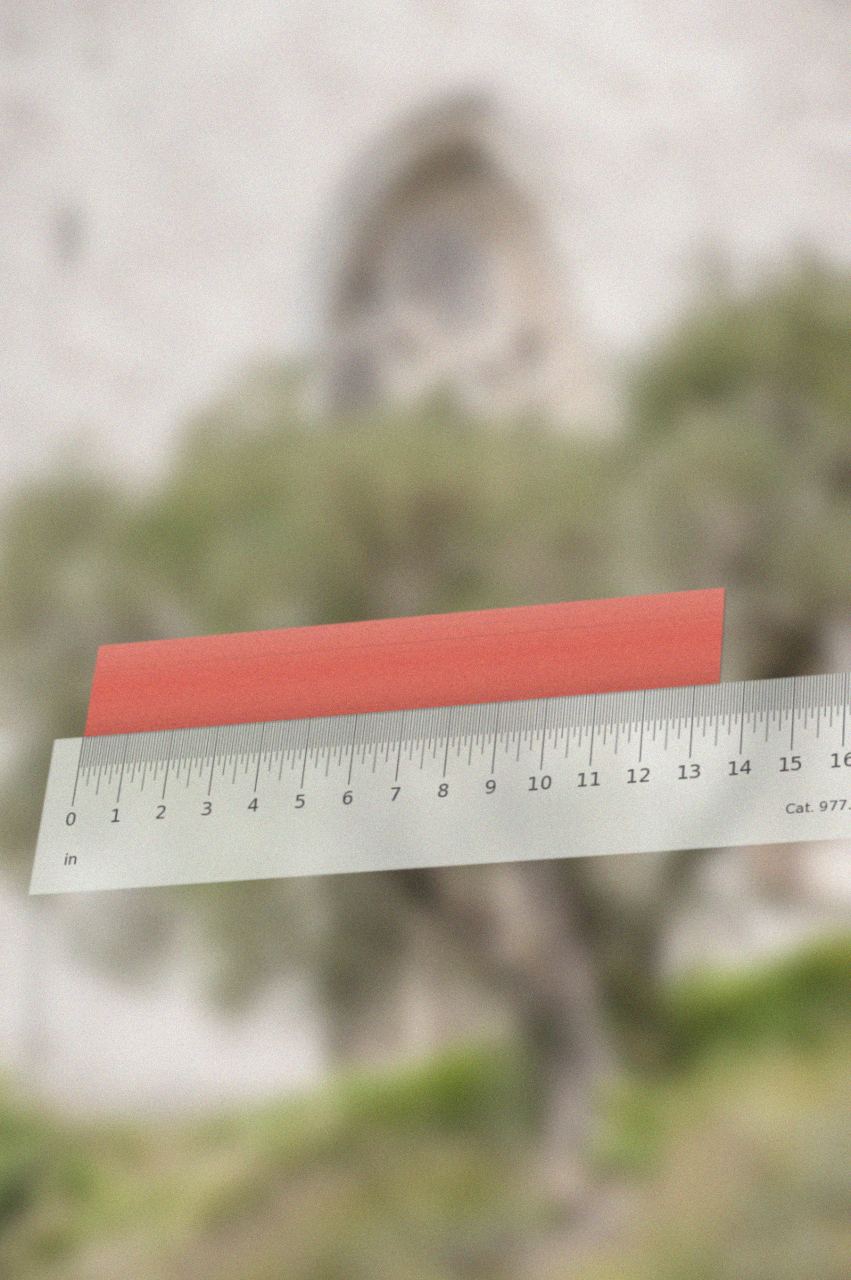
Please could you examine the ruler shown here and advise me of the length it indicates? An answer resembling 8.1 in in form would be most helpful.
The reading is 13.5 in
